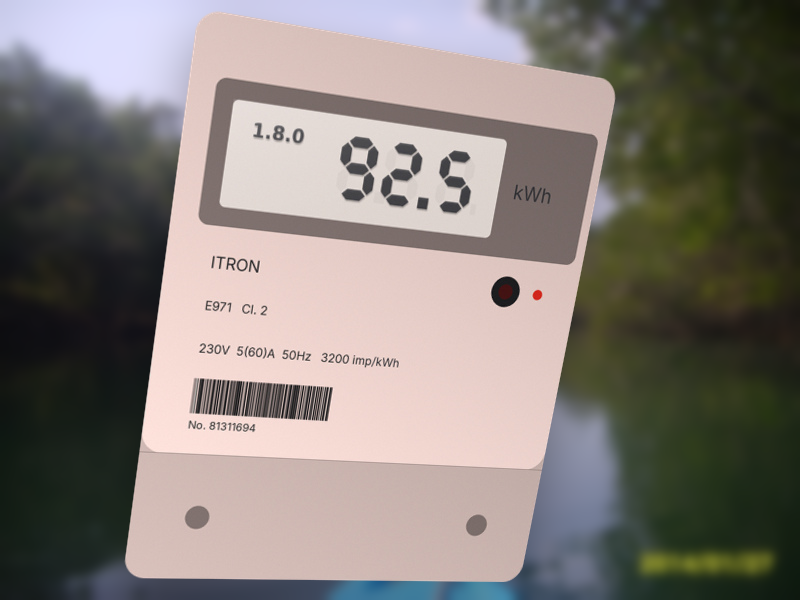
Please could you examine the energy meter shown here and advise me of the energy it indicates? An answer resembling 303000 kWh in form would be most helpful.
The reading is 92.5 kWh
